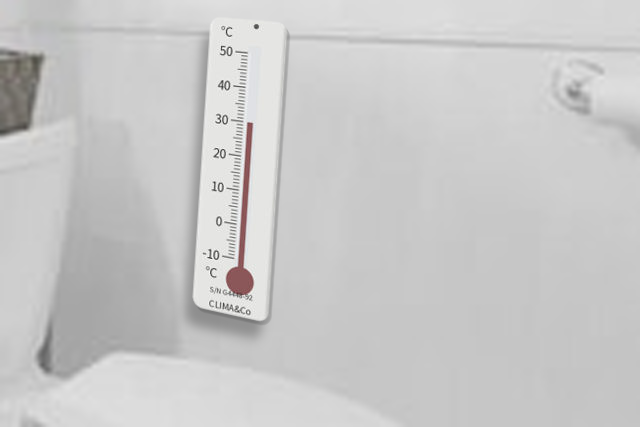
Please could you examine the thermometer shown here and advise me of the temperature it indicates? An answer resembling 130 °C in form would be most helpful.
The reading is 30 °C
